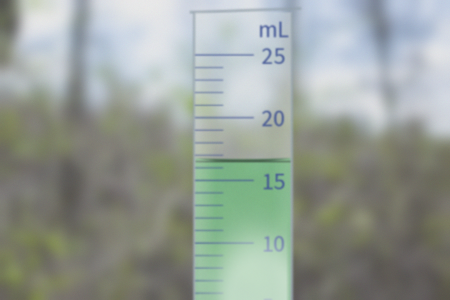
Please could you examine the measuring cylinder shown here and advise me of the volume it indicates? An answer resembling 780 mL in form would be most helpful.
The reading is 16.5 mL
